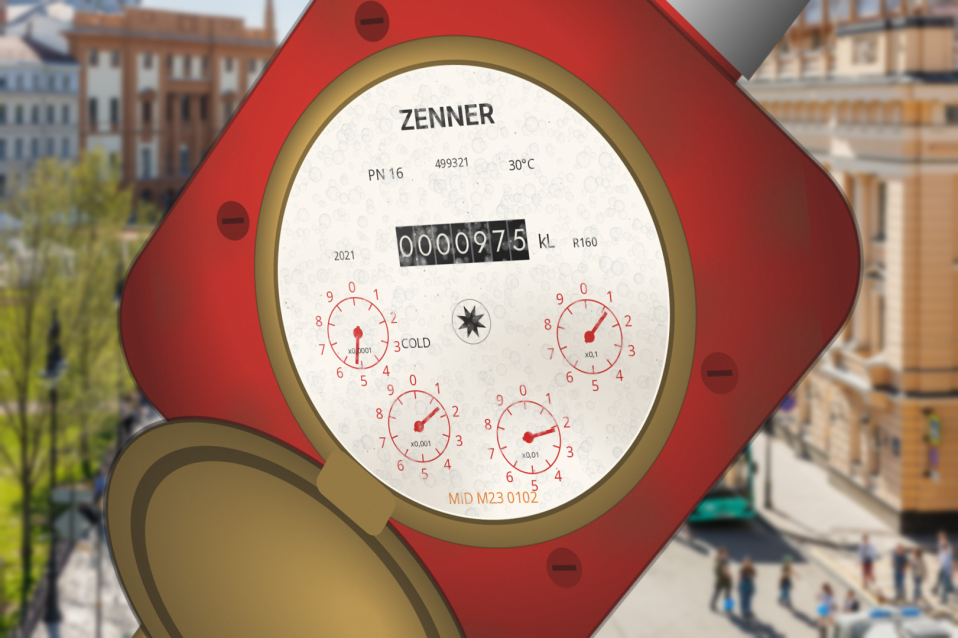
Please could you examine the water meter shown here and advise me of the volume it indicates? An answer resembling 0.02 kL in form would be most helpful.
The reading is 975.1215 kL
